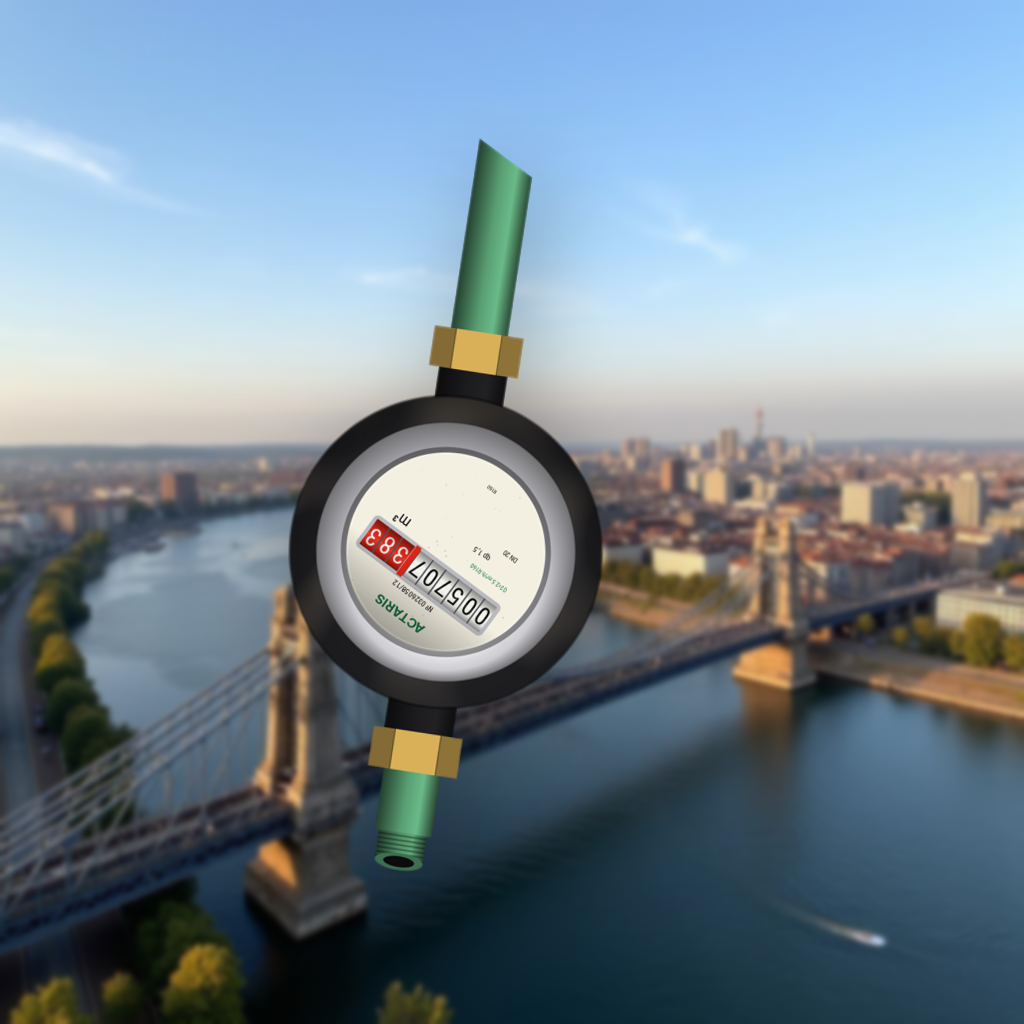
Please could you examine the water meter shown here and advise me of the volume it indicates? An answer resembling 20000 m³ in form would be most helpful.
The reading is 5707.383 m³
